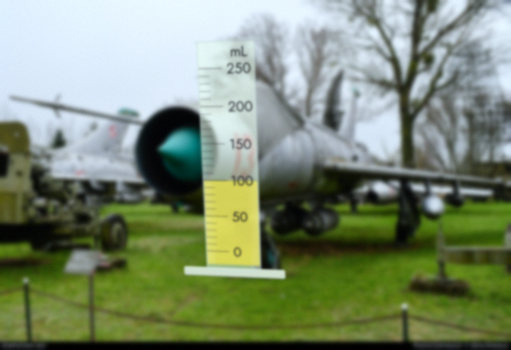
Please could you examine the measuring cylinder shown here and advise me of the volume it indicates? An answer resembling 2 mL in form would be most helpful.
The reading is 100 mL
